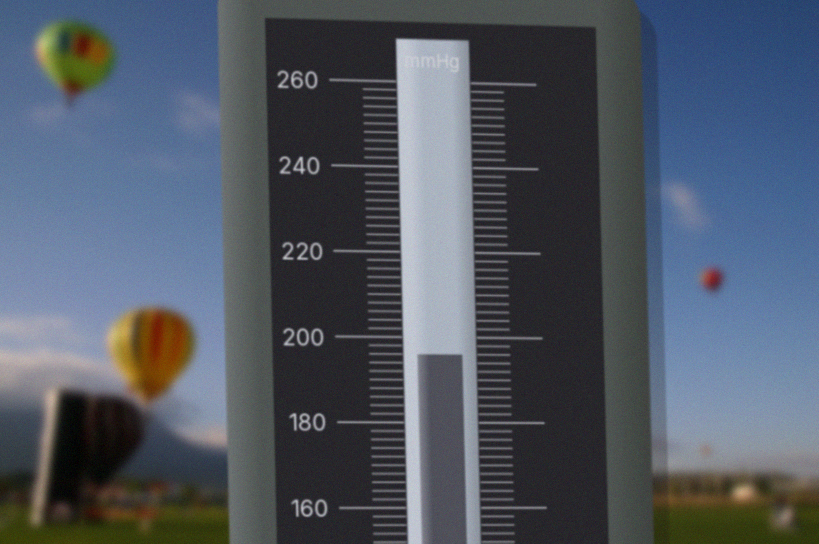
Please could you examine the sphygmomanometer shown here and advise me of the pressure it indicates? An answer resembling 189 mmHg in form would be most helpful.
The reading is 196 mmHg
